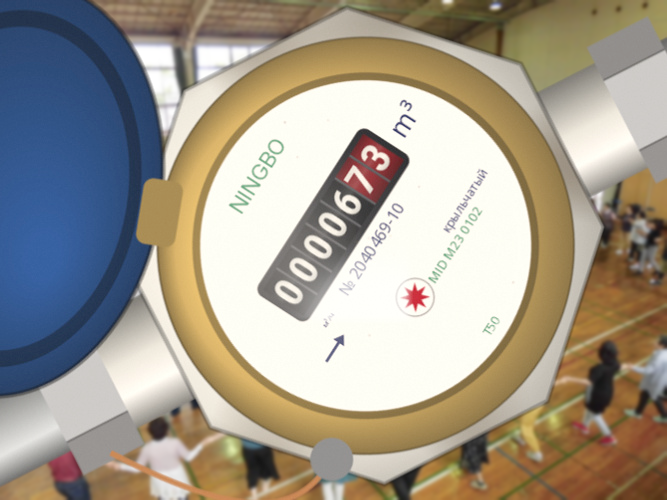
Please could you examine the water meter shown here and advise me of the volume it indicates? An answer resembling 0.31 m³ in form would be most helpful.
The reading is 6.73 m³
